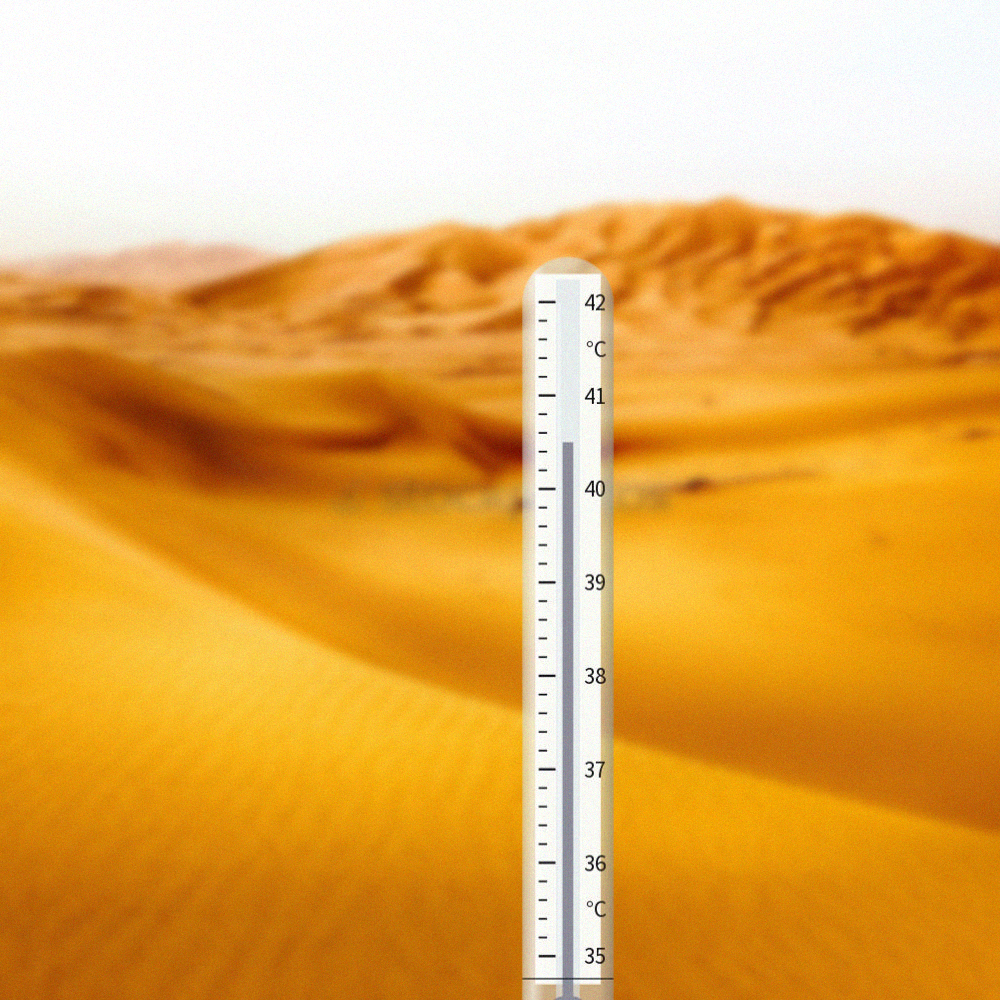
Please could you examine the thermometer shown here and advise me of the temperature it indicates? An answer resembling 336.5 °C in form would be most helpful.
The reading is 40.5 °C
